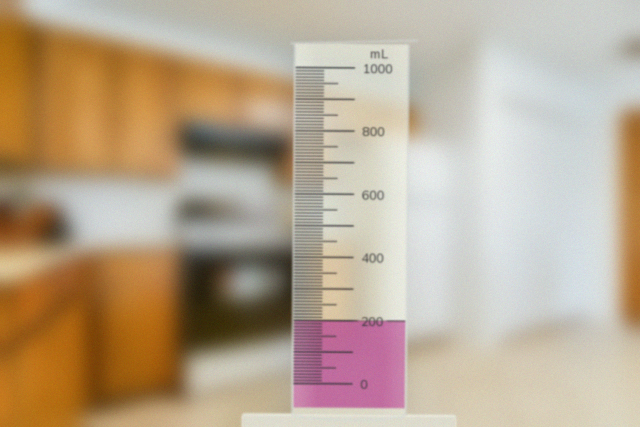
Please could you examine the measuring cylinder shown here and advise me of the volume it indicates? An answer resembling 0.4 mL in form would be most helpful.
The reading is 200 mL
